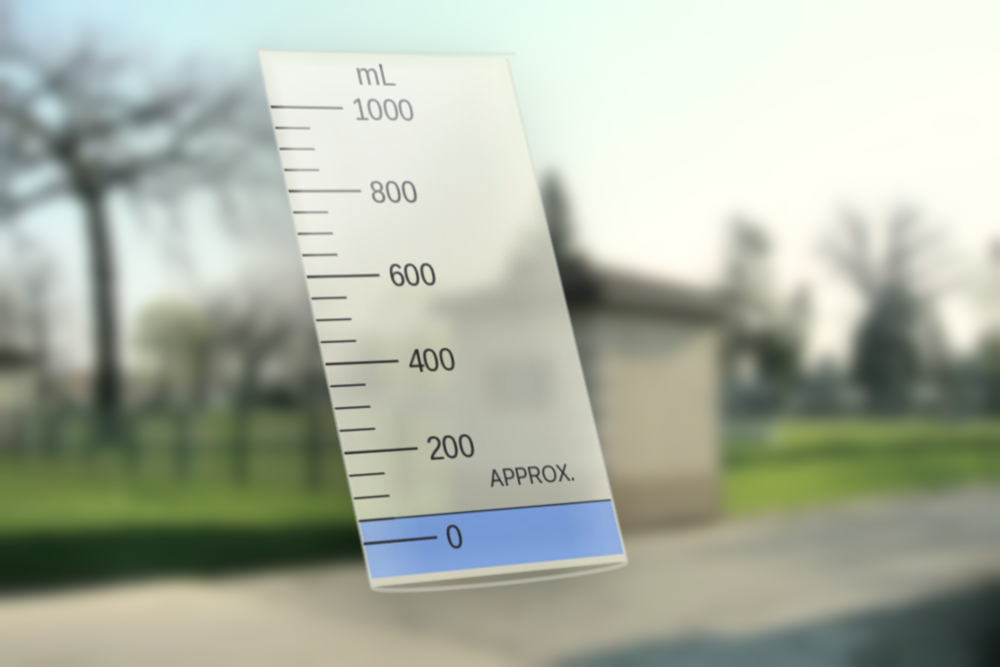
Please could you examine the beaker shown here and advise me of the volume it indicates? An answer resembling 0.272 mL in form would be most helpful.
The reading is 50 mL
